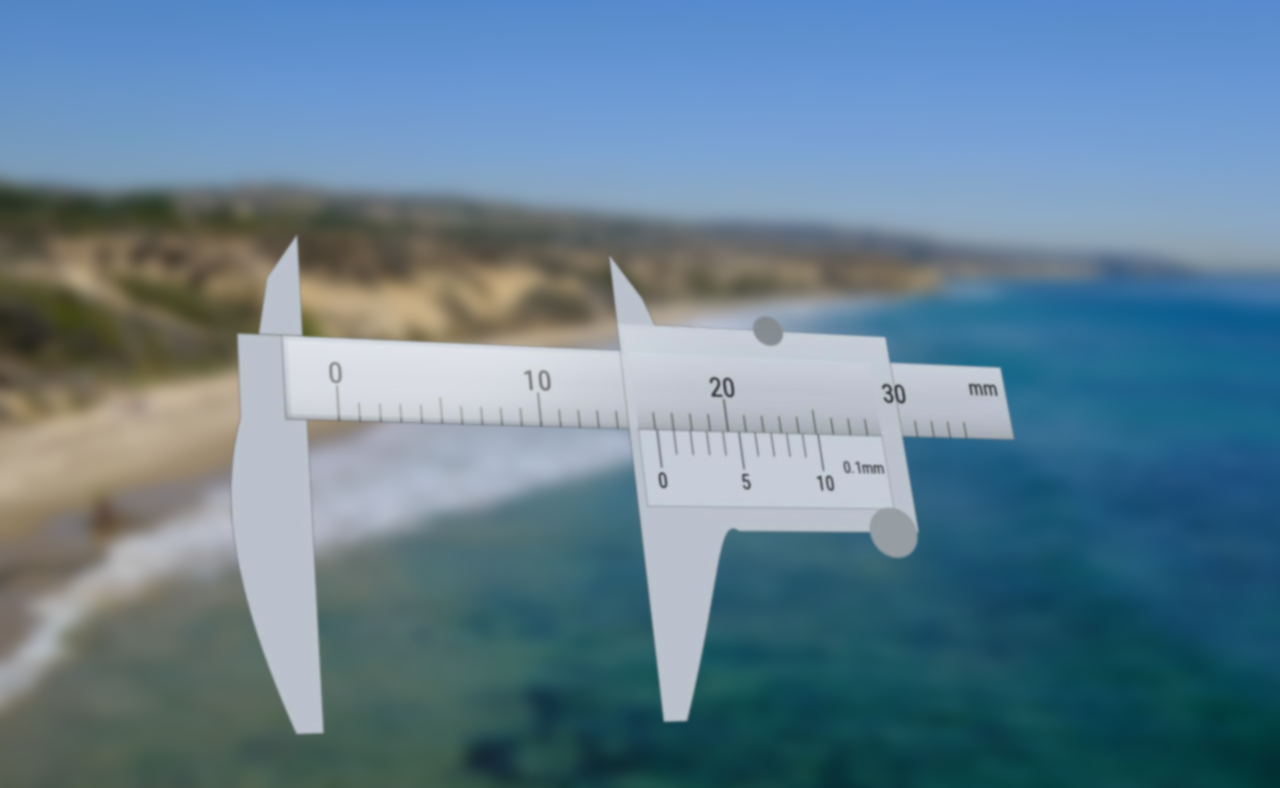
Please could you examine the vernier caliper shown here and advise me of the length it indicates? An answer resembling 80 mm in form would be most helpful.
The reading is 16.1 mm
